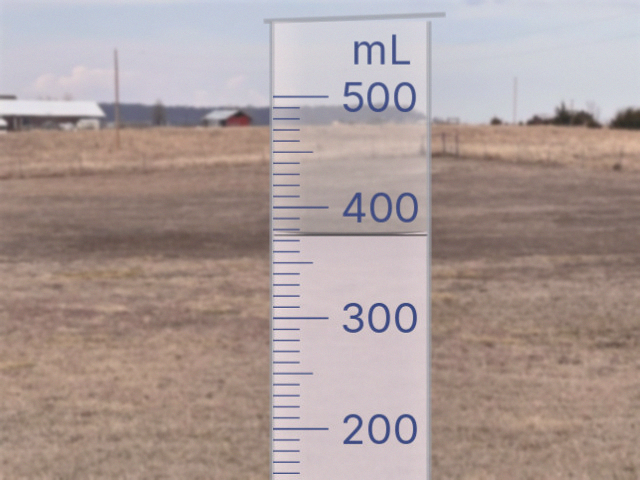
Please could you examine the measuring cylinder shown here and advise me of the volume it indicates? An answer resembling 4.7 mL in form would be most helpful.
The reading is 375 mL
